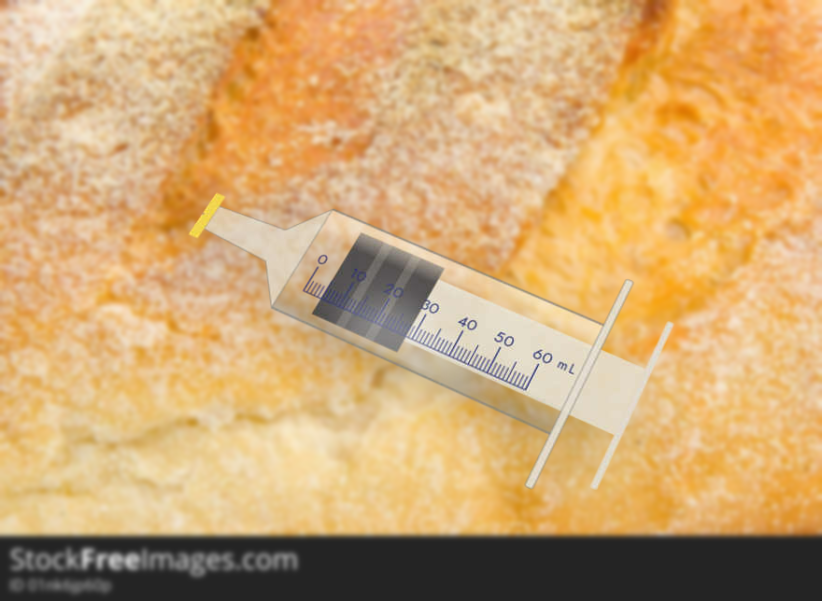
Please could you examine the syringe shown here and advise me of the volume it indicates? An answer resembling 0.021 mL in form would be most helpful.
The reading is 5 mL
